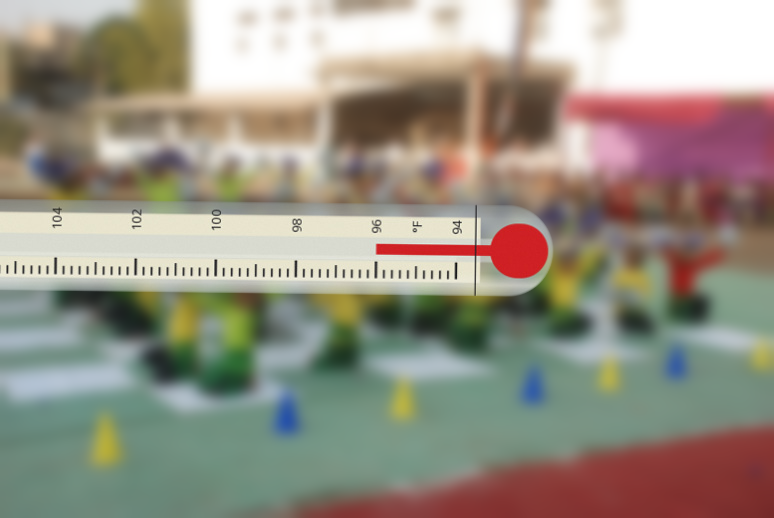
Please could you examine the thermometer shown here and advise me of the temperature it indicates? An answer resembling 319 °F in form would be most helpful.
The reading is 96 °F
